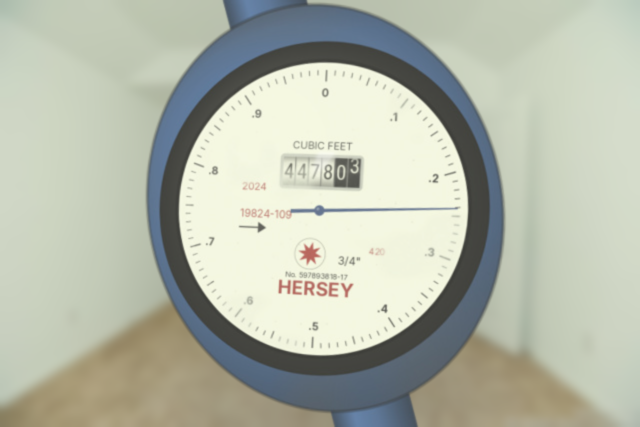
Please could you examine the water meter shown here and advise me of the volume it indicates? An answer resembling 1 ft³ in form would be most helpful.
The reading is 447803.24 ft³
